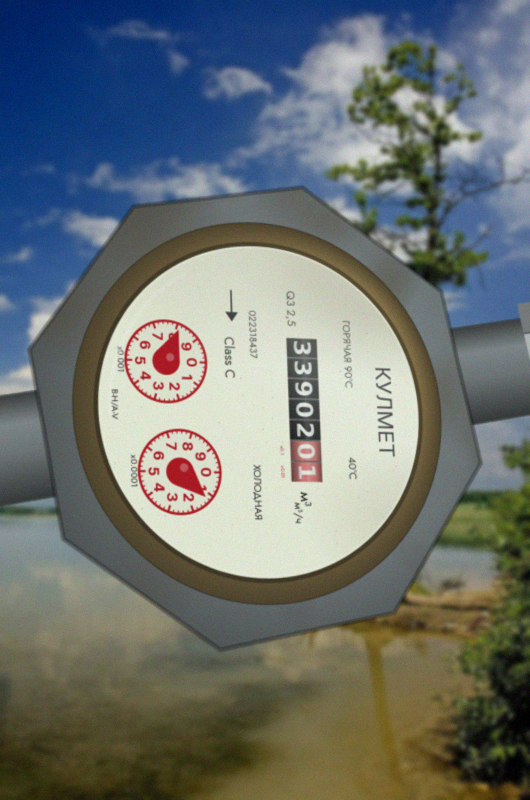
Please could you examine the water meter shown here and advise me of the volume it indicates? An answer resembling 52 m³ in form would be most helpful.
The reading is 33902.0181 m³
